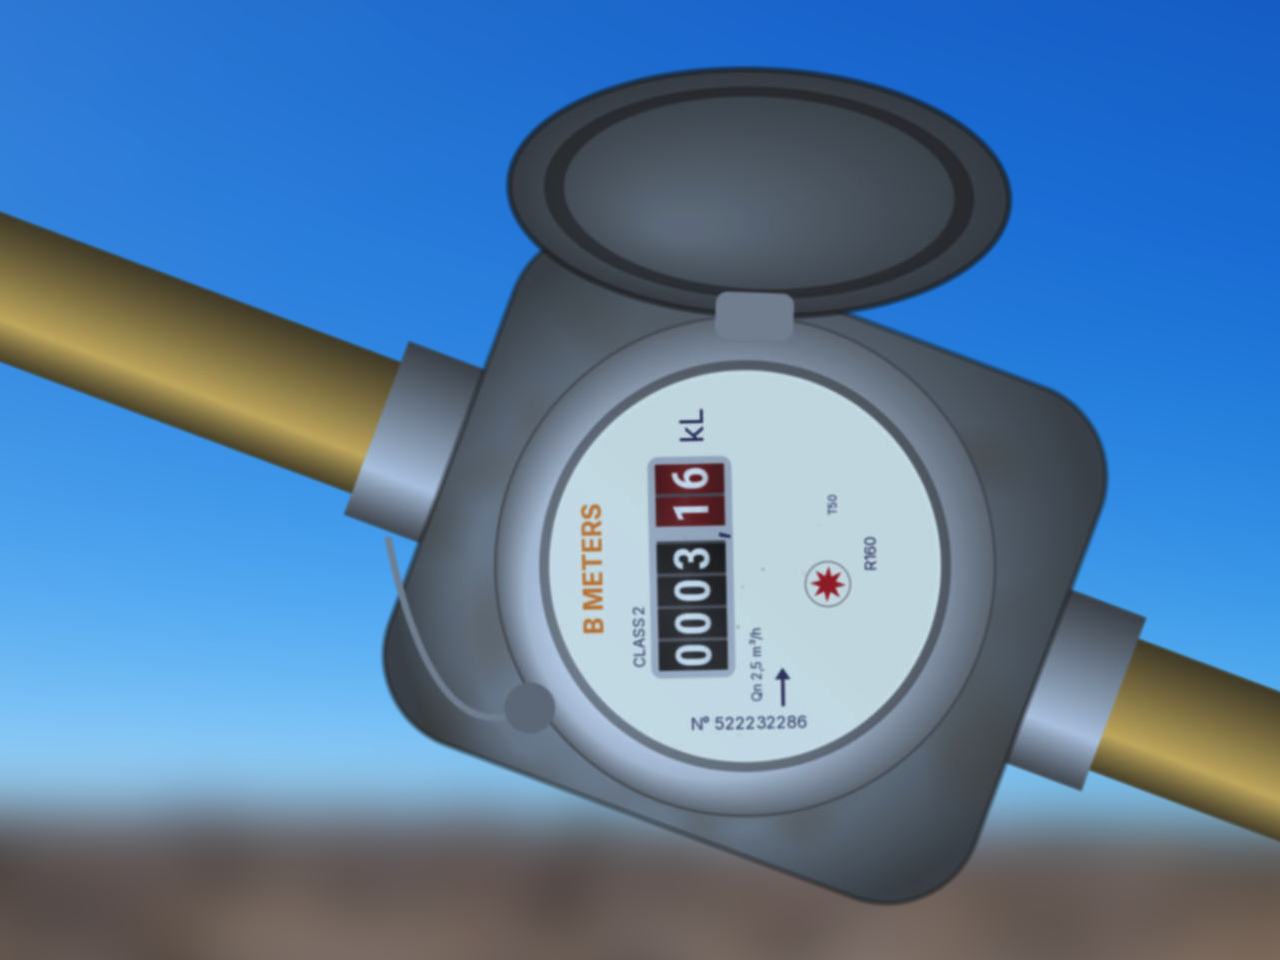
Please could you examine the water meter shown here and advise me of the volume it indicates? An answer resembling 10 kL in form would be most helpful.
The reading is 3.16 kL
